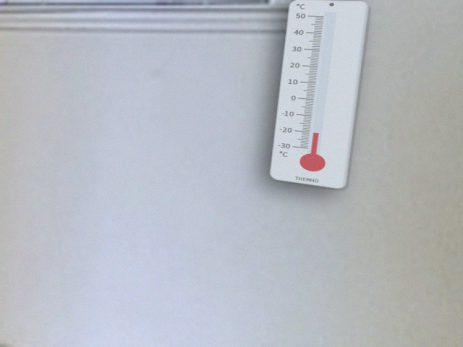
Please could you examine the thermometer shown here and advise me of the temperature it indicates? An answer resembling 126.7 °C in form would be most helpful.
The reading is -20 °C
